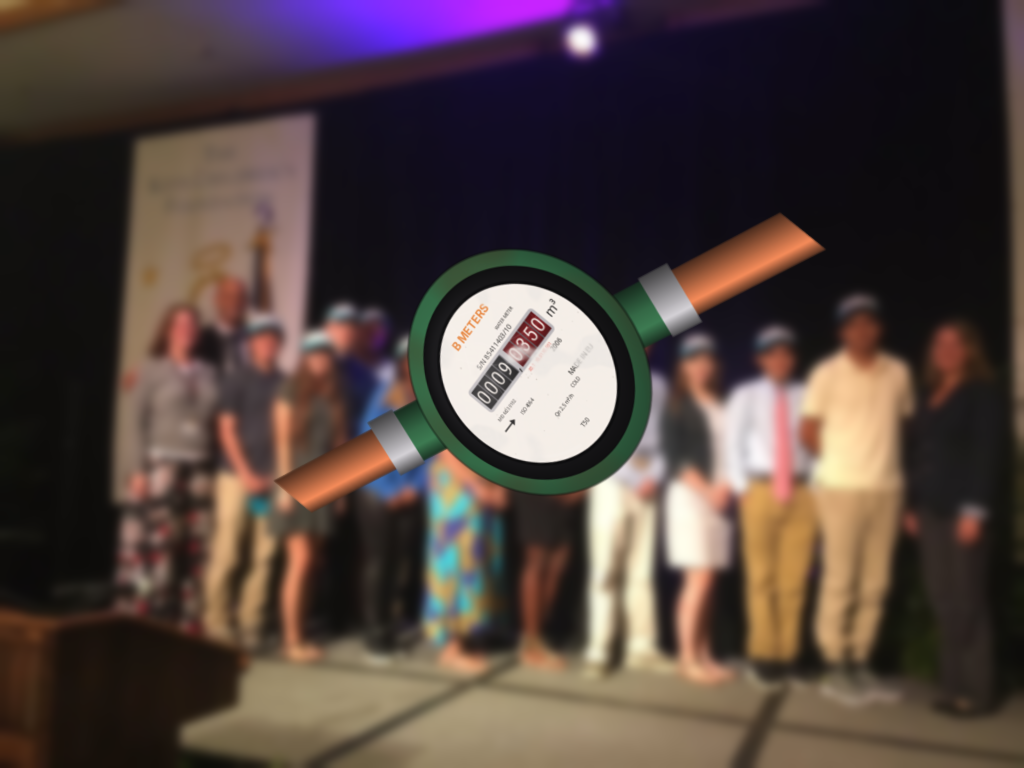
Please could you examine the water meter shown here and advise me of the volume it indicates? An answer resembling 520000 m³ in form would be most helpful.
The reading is 9.0350 m³
